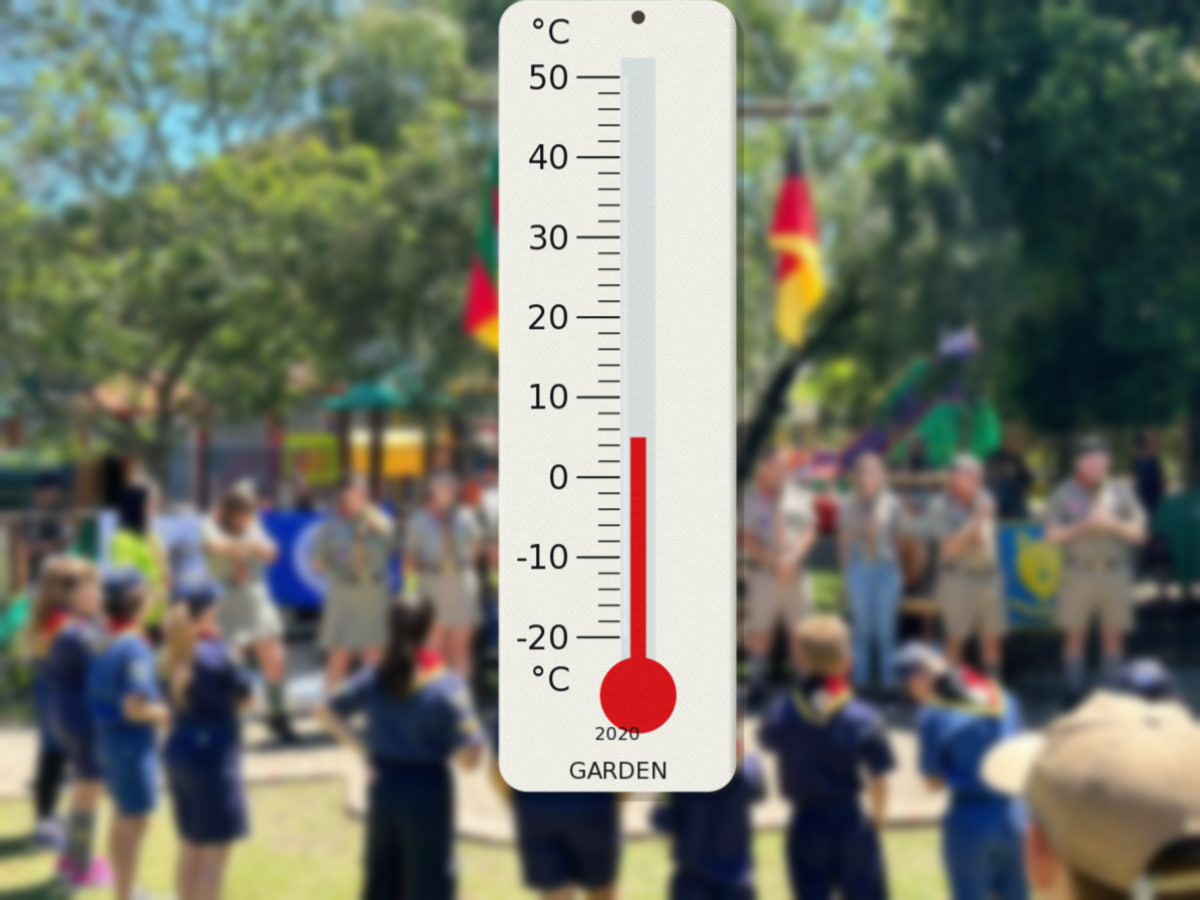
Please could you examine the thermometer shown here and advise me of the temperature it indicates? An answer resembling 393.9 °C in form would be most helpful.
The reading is 5 °C
